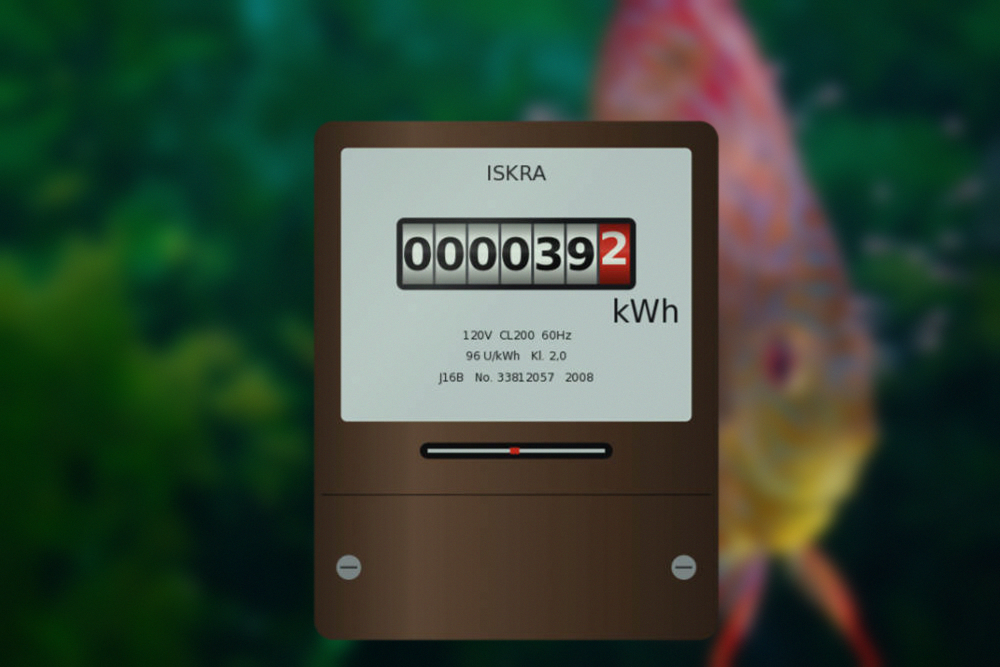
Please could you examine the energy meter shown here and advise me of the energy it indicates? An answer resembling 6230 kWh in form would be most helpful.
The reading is 39.2 kWh
